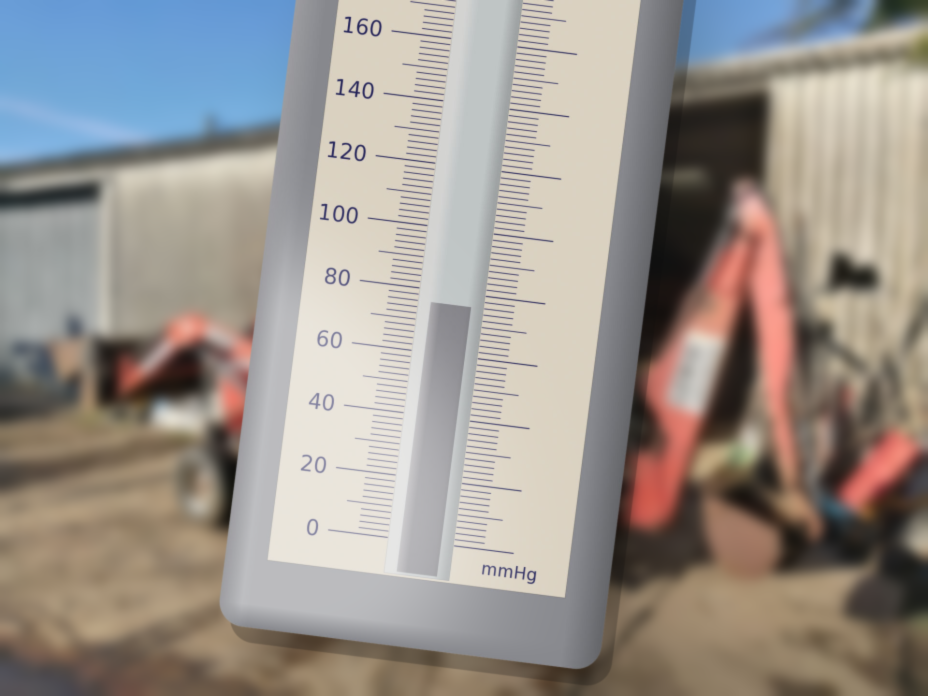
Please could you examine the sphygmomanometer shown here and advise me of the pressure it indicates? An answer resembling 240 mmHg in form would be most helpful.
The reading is 76 mmHg
